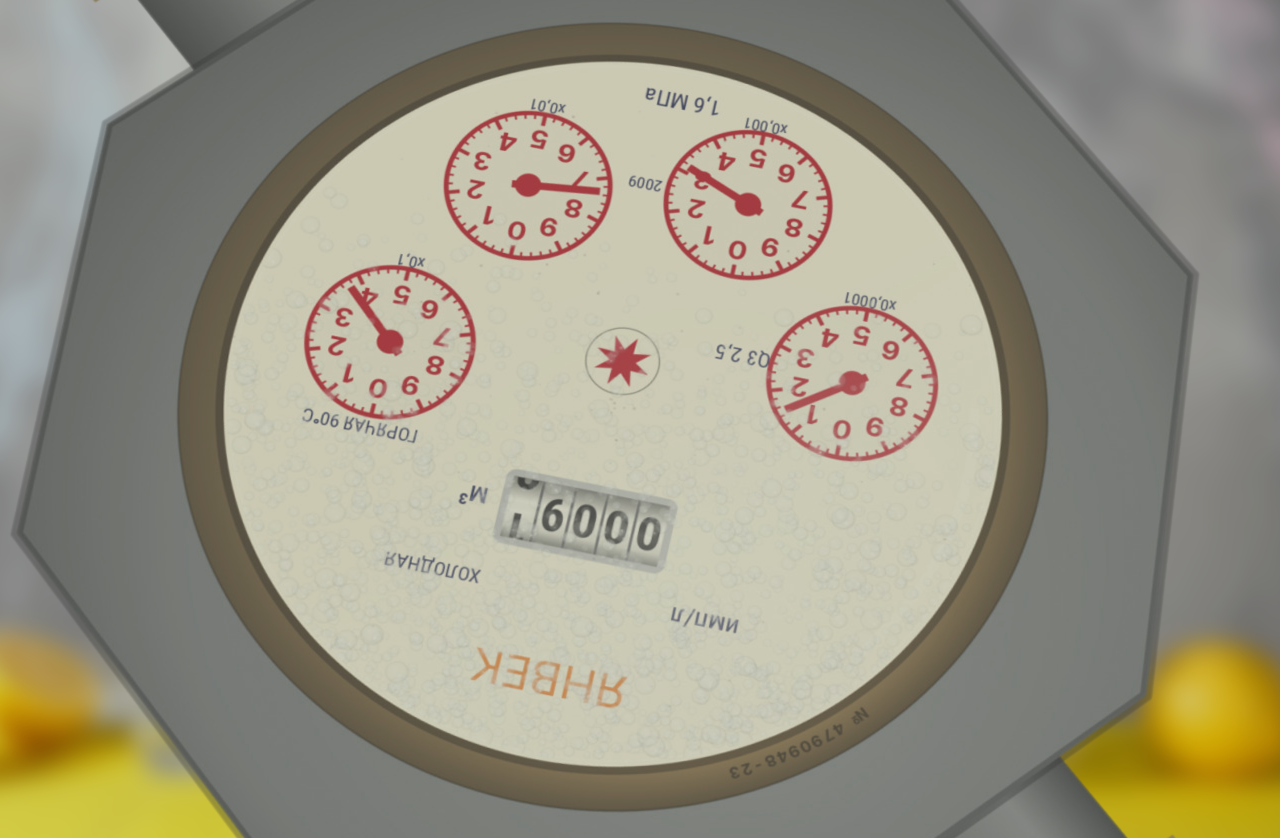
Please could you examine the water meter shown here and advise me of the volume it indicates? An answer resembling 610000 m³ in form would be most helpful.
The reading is 91.3731 m³
